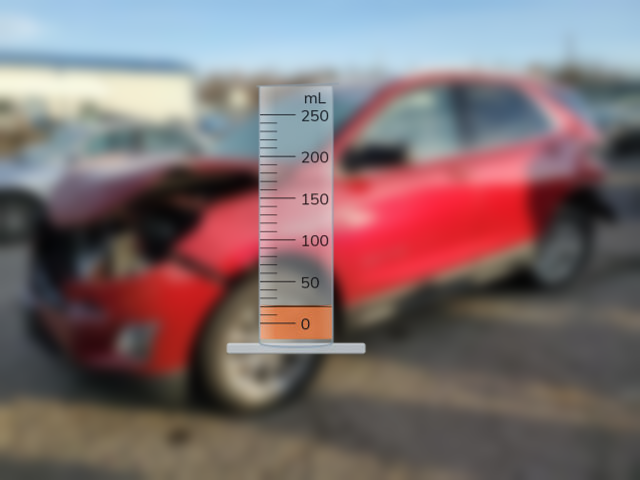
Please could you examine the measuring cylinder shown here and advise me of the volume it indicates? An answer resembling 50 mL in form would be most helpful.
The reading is 20 mL
